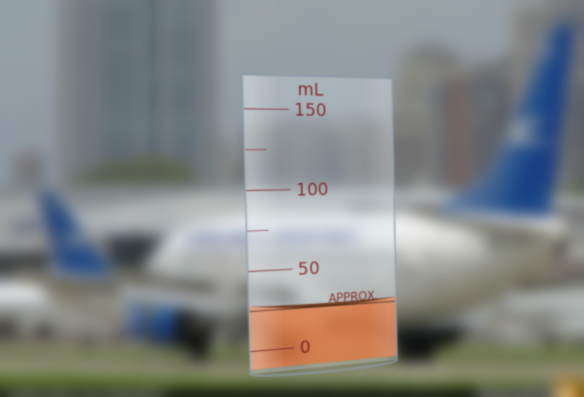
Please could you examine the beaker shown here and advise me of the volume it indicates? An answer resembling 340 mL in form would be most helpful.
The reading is 25 mL
